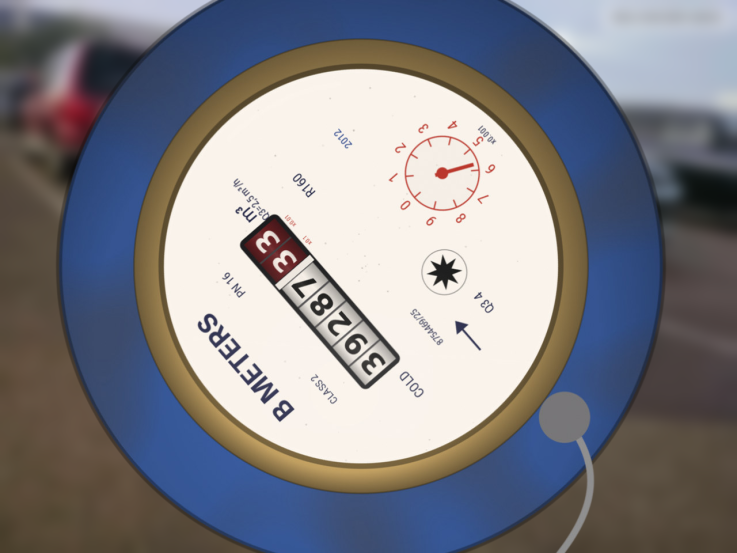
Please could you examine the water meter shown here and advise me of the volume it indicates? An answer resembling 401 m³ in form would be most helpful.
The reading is 39287.335 m³
